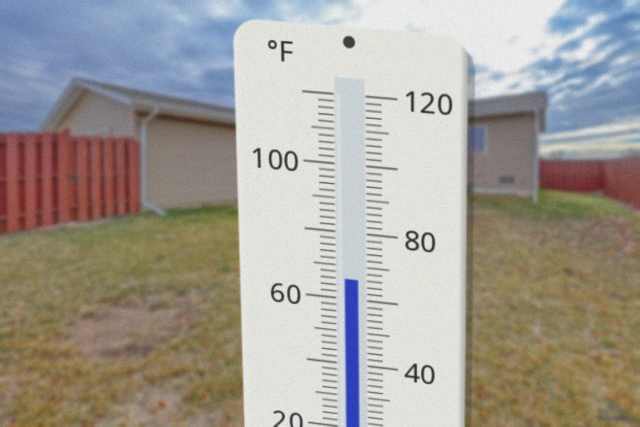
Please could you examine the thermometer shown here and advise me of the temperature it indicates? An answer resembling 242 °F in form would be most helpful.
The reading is 66 °F
